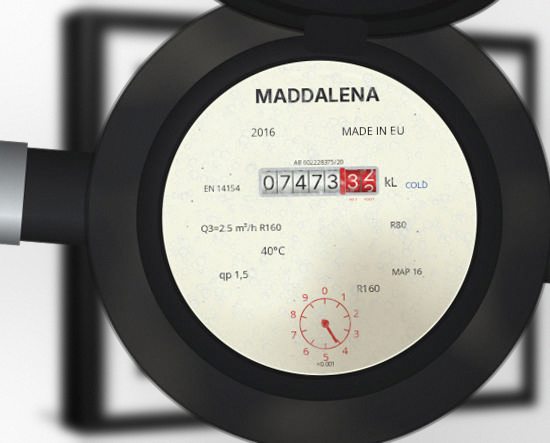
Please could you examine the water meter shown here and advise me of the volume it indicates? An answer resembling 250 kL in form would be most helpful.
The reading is 7473.324 kL
